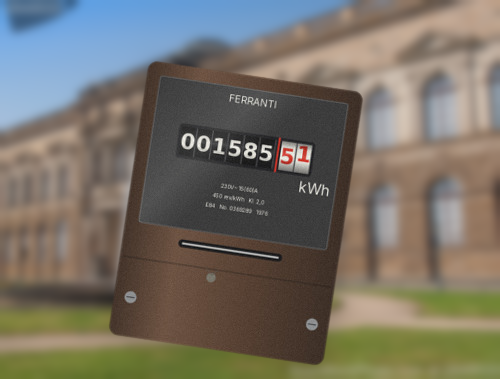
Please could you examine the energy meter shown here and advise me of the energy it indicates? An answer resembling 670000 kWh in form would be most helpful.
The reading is 1585.51 kWh
